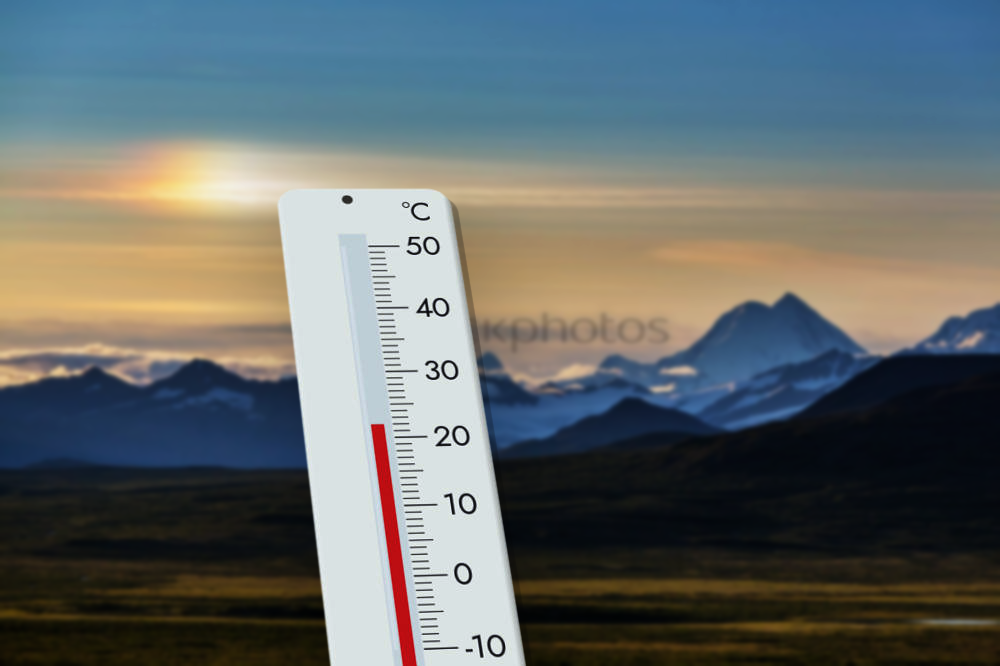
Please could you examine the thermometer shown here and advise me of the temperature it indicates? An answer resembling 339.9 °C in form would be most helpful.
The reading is 22 °C
